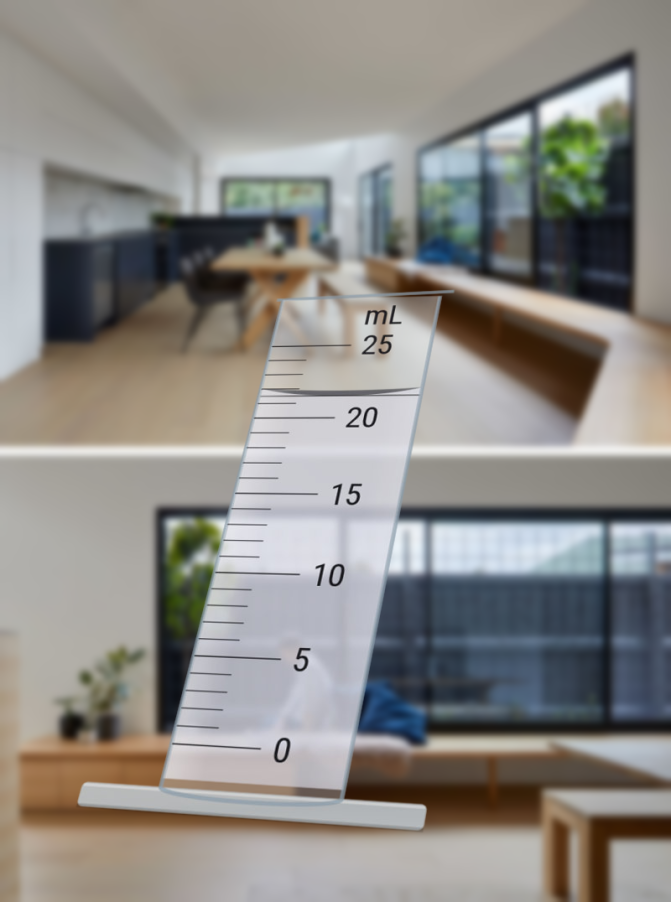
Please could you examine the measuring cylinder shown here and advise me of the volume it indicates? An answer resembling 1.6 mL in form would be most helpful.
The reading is 21.5 mL
